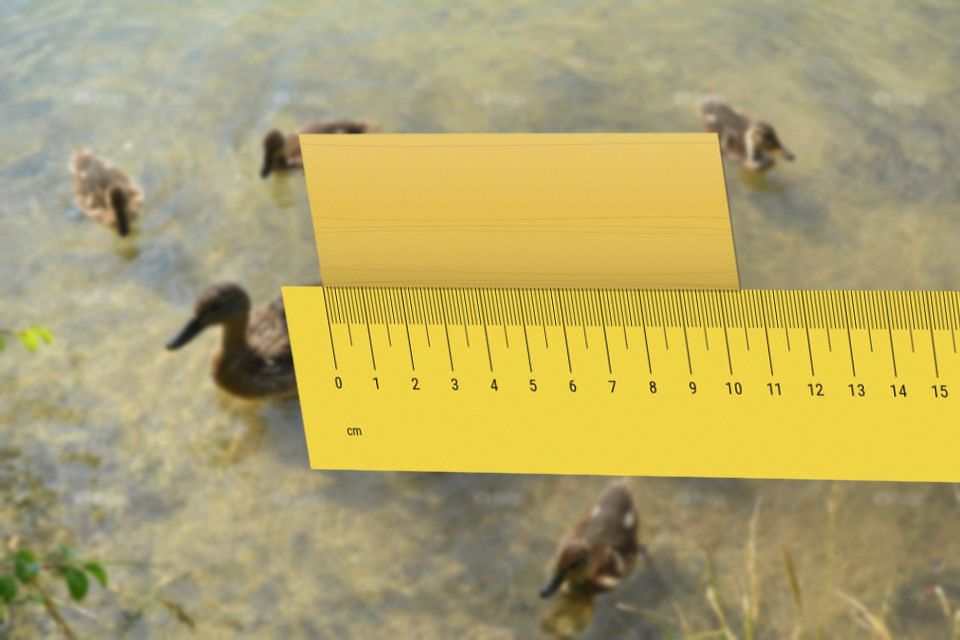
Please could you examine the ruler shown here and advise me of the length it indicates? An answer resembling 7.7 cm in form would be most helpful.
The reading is 10.5 cm
